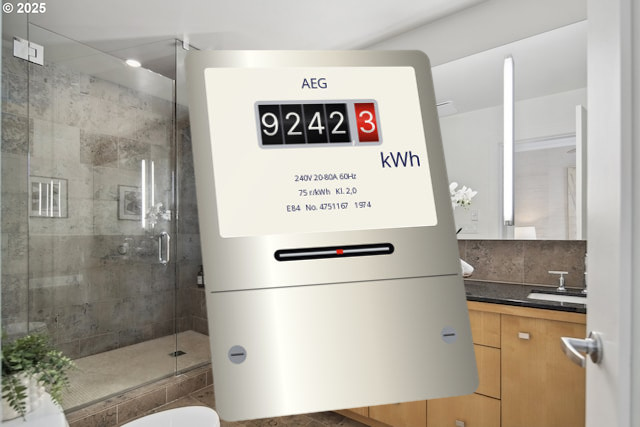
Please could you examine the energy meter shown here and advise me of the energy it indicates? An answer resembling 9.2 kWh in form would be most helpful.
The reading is 9242.3 kWh
